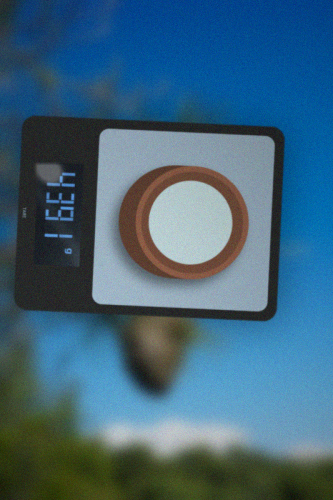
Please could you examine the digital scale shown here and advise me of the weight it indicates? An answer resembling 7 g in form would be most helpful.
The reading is 4391 g
